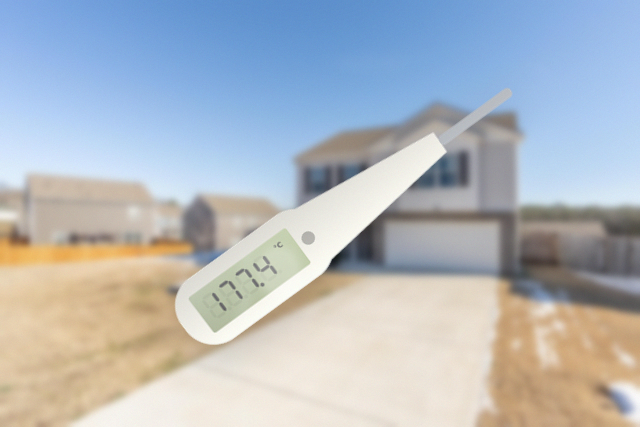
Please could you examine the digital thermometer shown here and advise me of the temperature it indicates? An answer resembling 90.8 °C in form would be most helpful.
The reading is 177.4 °C
